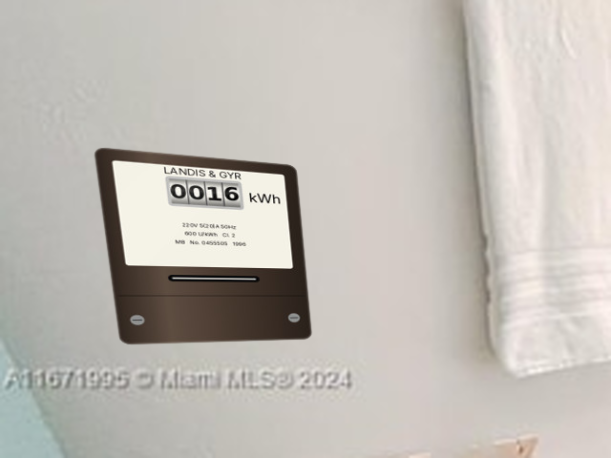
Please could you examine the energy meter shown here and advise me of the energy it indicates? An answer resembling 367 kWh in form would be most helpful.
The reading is 16 kWh
